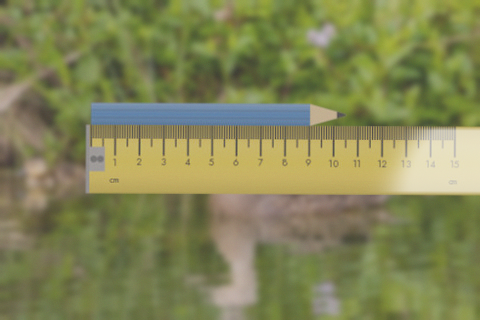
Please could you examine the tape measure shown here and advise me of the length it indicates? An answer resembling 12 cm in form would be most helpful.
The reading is 10.5 cm
